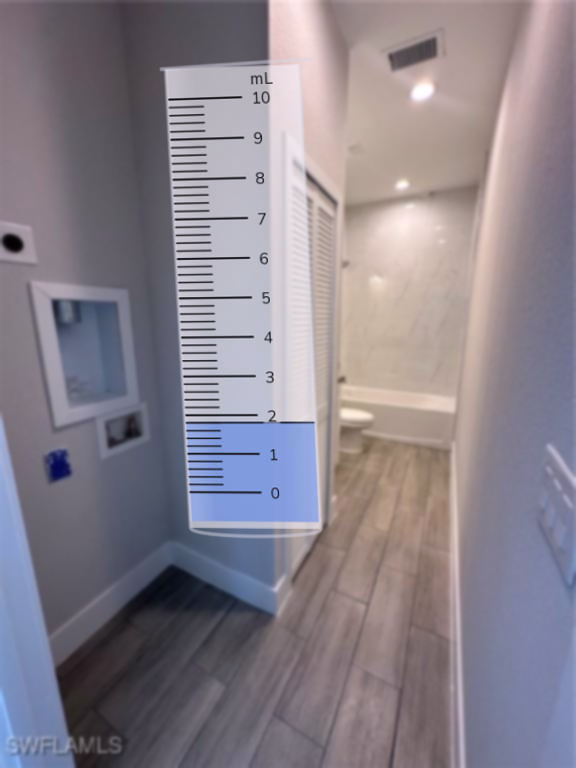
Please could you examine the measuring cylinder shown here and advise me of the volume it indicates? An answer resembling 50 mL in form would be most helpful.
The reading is 1.8 mL
